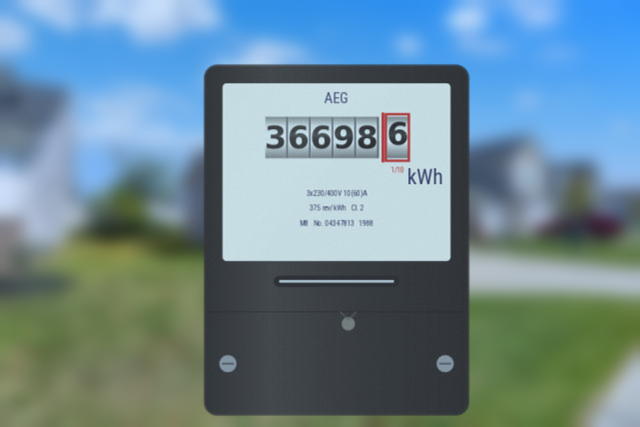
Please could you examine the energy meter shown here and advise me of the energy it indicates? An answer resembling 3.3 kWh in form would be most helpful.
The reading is 36698.6 kWh
